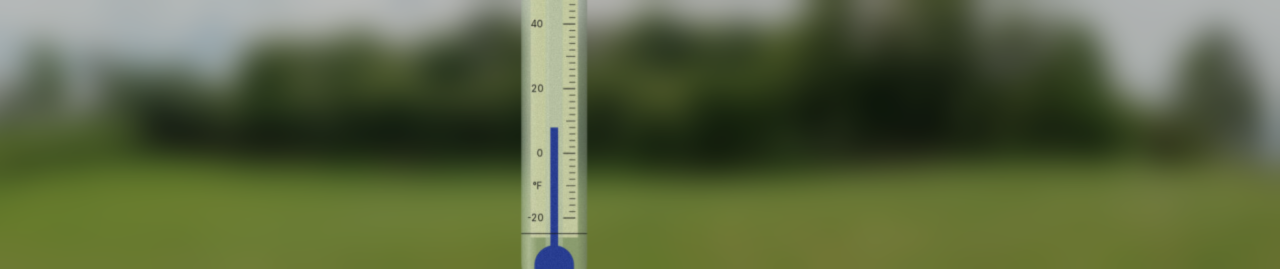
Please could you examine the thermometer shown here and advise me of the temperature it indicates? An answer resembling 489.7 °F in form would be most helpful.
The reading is 8 °F
